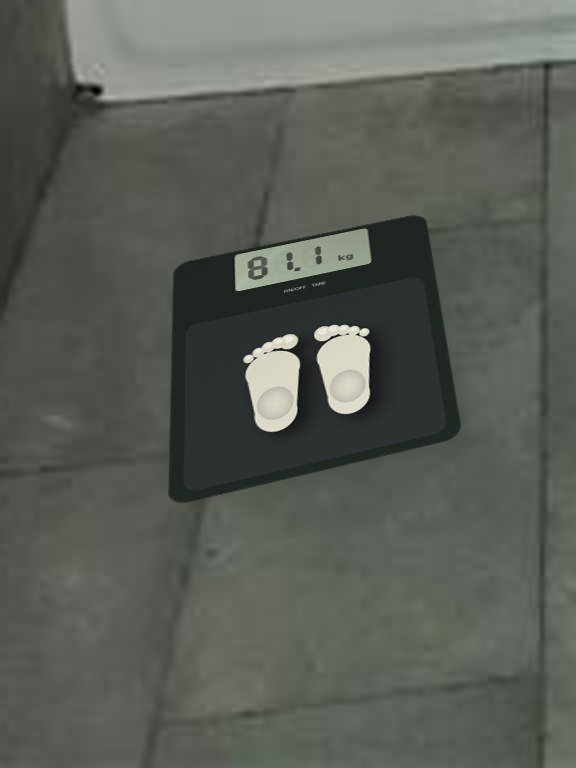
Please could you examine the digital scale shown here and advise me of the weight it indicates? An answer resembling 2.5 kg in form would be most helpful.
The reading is 81.1 kg
